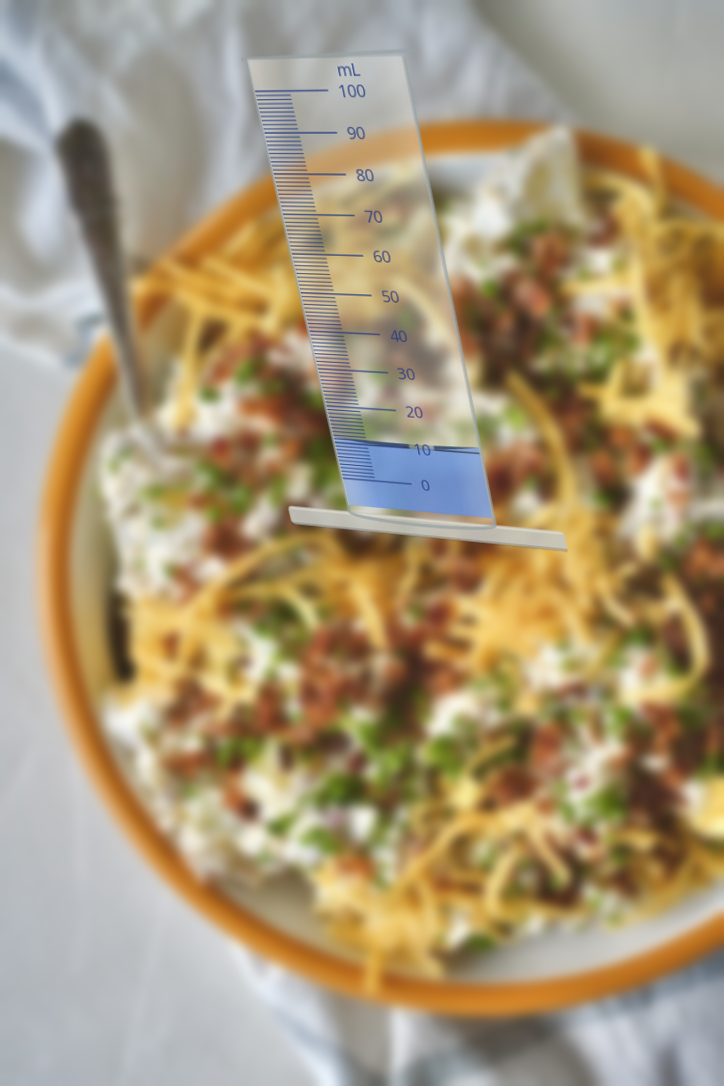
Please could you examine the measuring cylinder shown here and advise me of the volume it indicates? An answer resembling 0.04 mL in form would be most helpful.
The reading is 10 mL
